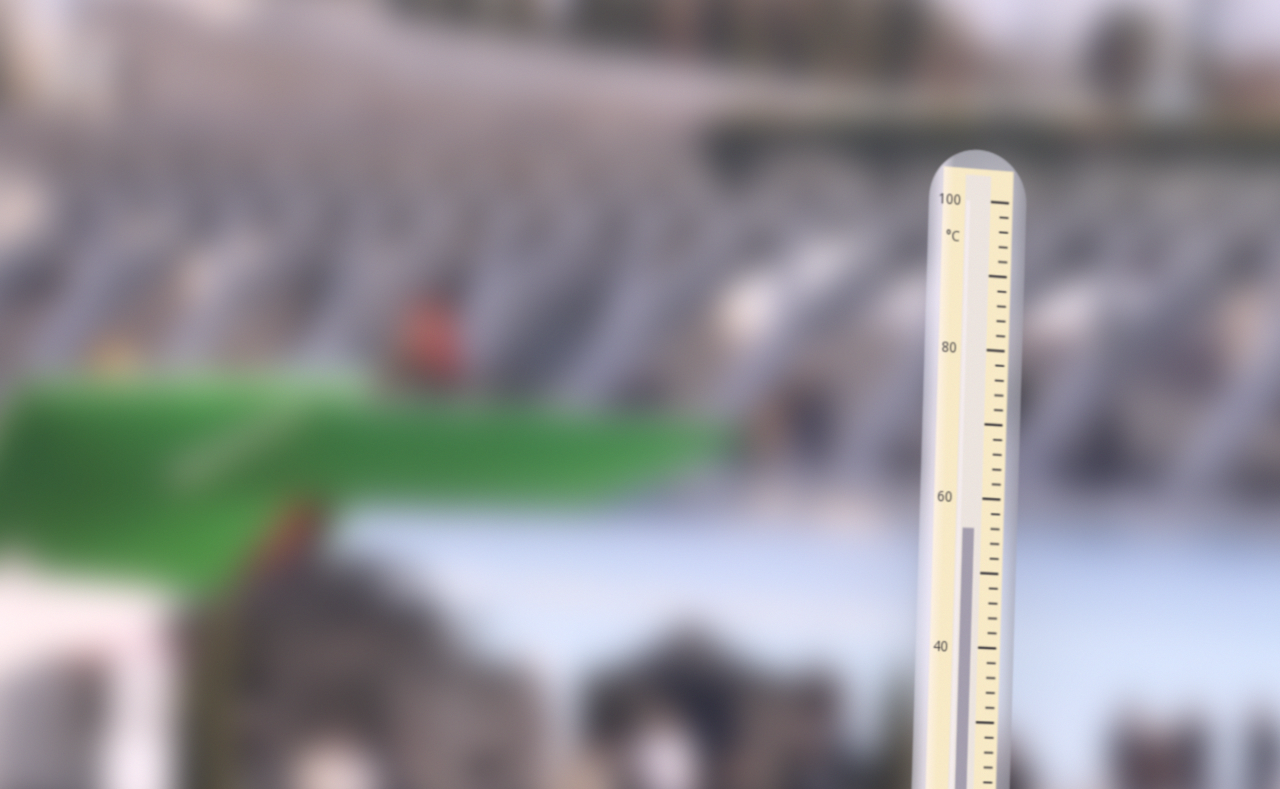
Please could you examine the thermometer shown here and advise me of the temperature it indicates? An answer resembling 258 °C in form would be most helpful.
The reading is 56 °C
